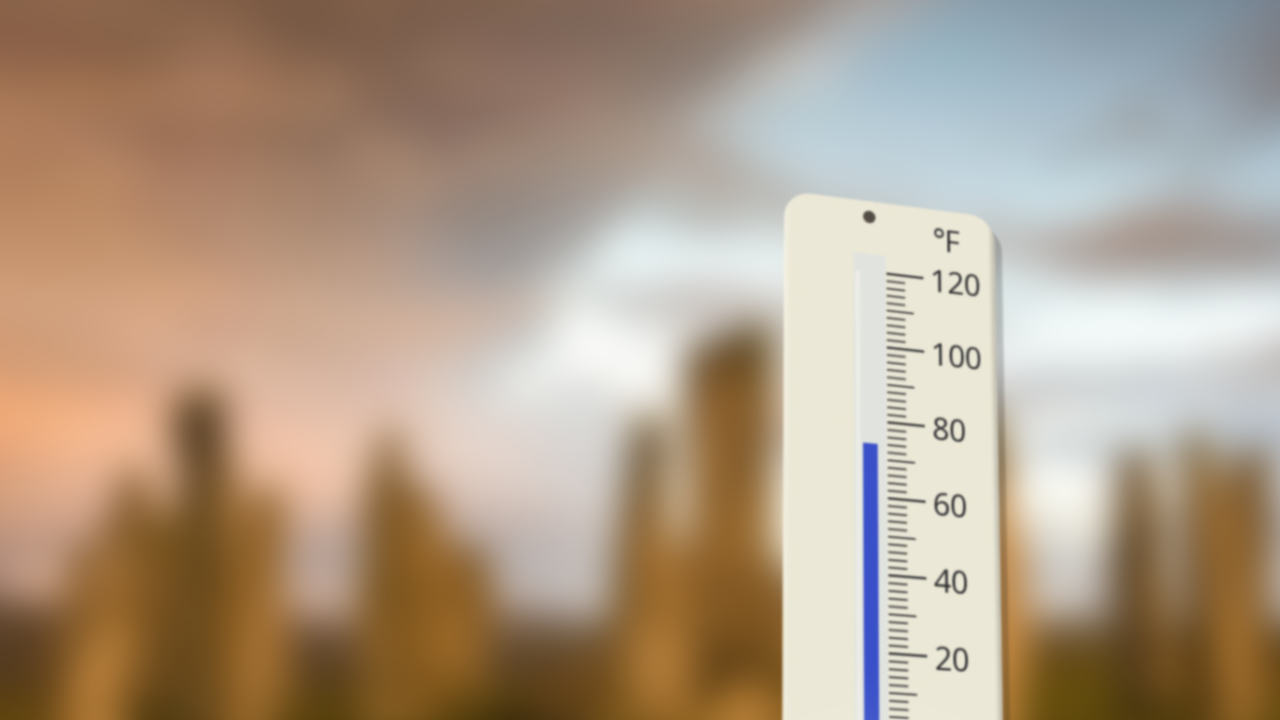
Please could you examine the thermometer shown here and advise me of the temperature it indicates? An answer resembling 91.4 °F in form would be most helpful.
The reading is 74 °F
